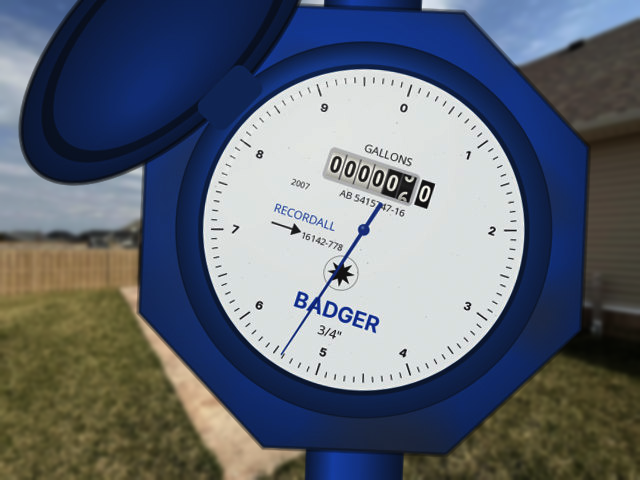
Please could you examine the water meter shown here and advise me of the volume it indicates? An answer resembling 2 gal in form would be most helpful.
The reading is 55.4 gal
